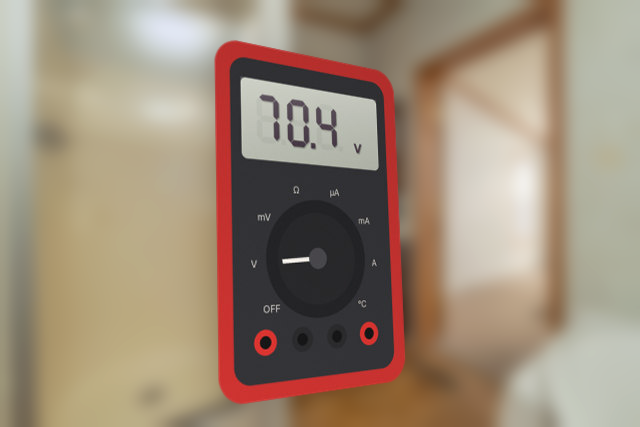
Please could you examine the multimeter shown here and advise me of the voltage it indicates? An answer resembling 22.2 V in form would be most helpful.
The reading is 70.4 V
